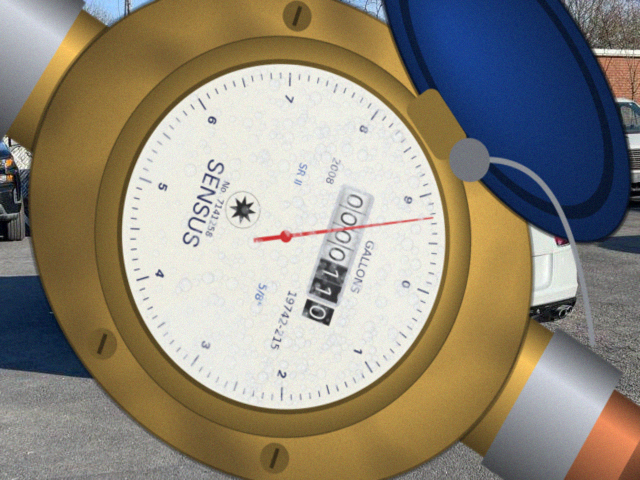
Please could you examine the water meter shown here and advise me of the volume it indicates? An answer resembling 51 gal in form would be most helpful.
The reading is 109.2 gal
